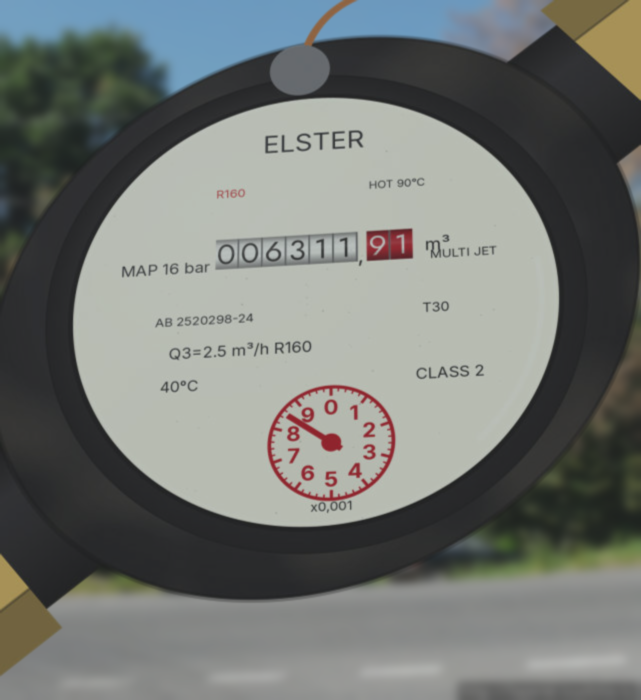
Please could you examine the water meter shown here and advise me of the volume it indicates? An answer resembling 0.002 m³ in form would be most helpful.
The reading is 6311.918 m³
